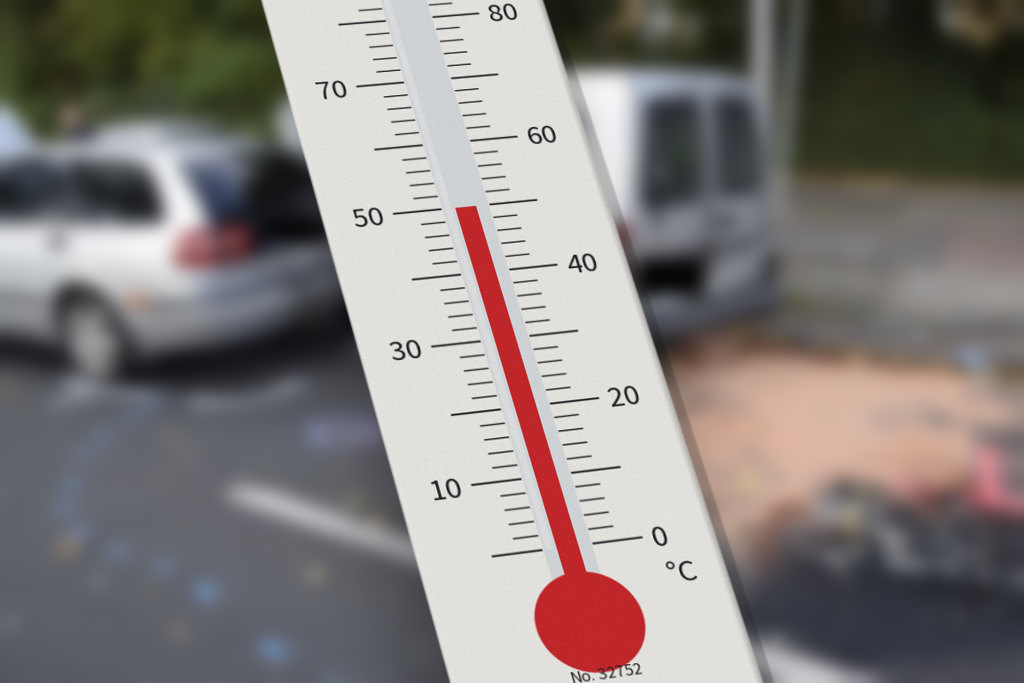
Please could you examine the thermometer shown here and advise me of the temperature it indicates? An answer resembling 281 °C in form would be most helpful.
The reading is 50 °C
